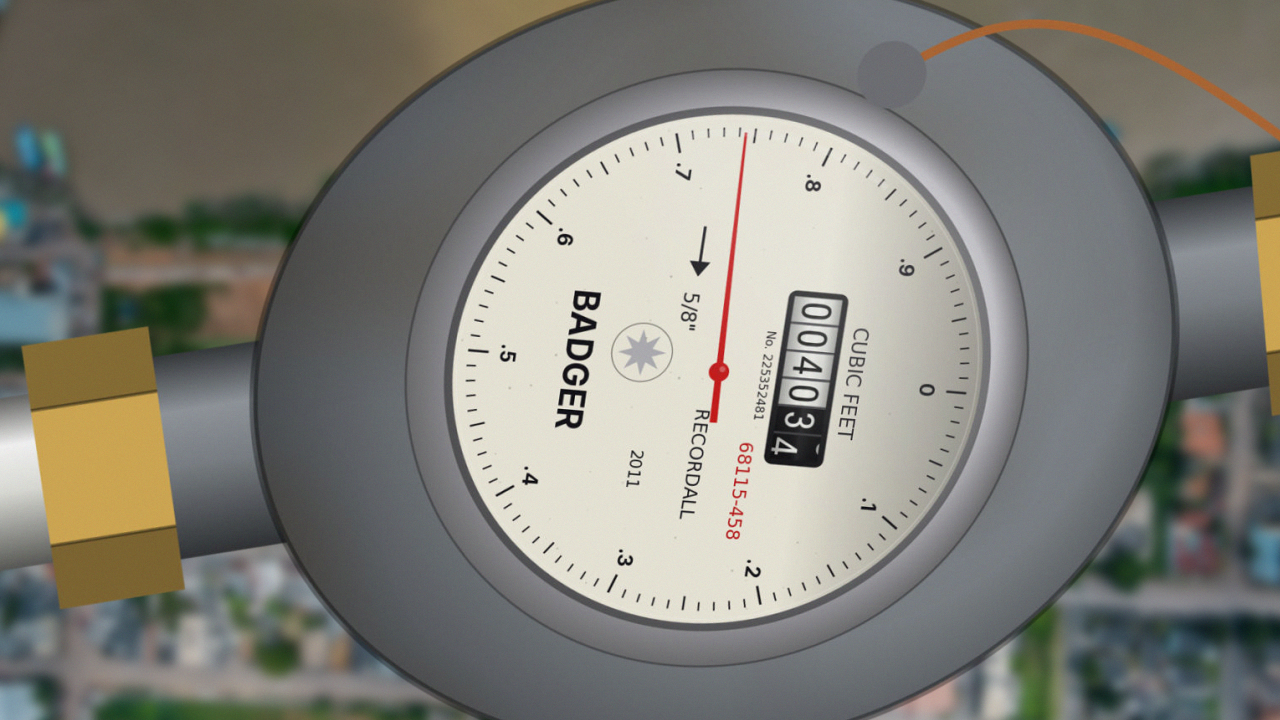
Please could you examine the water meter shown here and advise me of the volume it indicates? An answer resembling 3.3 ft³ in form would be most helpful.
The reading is 4033.74 ft³
